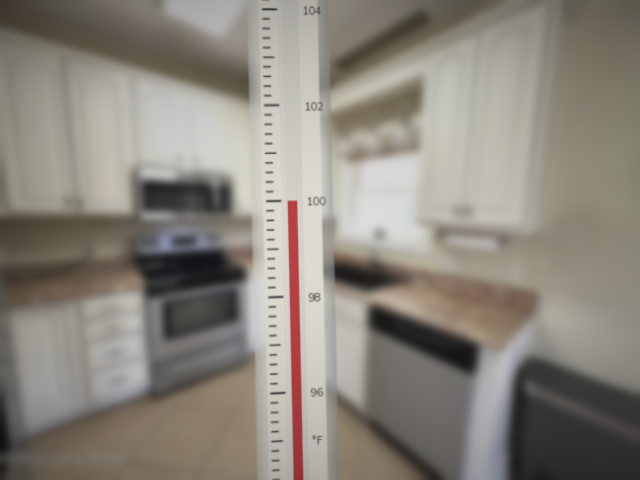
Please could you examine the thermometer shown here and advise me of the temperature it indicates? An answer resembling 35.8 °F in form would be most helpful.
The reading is 100 °F
